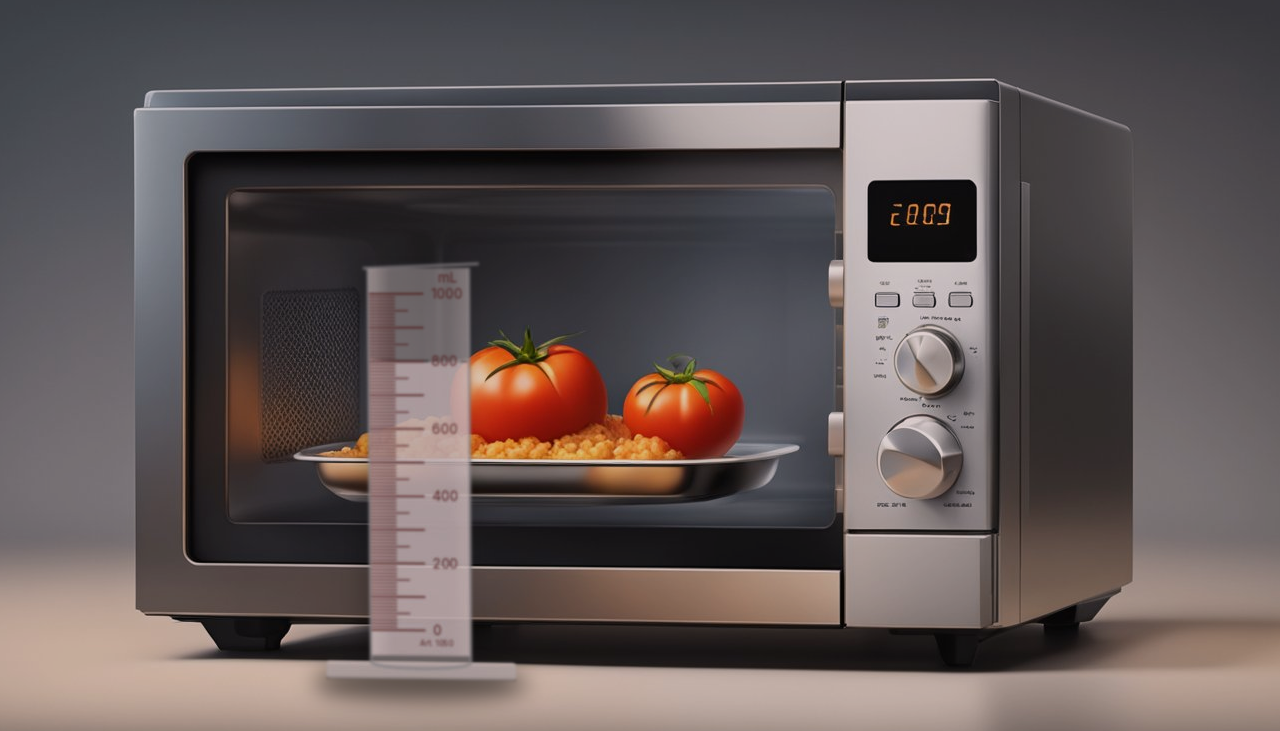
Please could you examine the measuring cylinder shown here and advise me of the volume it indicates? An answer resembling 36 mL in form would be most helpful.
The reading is 800 mL
